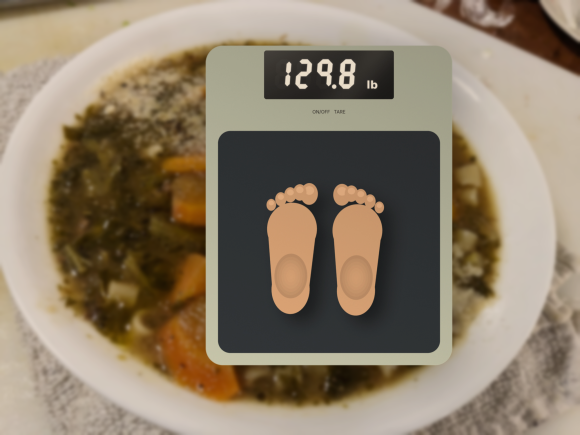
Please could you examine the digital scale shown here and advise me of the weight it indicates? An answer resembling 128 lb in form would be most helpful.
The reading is 129.8 lb
